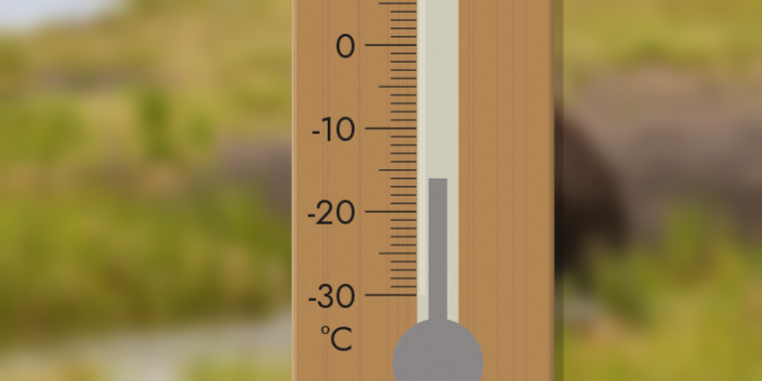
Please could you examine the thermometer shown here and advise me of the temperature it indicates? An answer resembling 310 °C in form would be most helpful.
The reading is -16 °C
